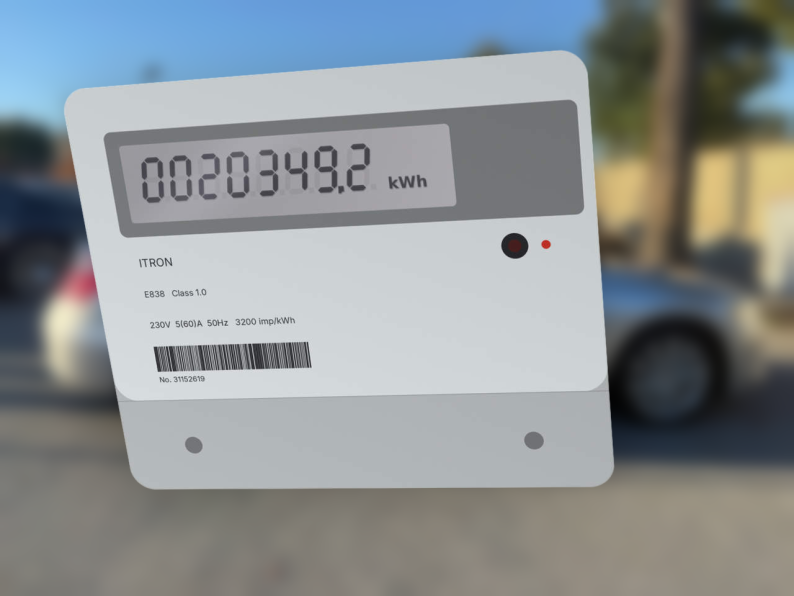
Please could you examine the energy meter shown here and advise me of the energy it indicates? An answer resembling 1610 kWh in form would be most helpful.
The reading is 20349.2 kWh
